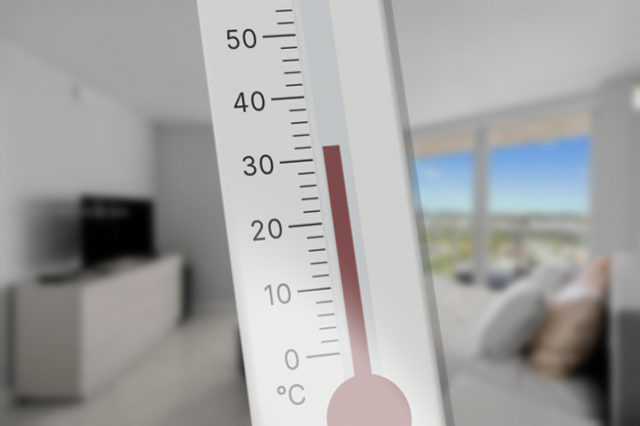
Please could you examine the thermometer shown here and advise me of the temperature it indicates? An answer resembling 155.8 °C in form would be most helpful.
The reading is 32 °C
